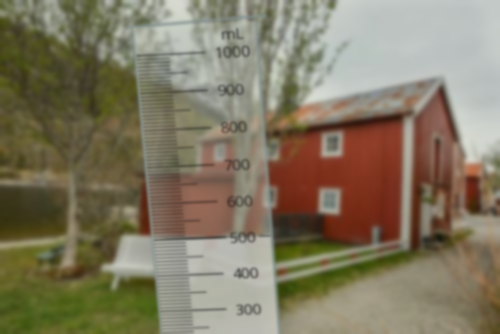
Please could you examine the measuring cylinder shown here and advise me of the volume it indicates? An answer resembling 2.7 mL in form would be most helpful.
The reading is 500 mL
